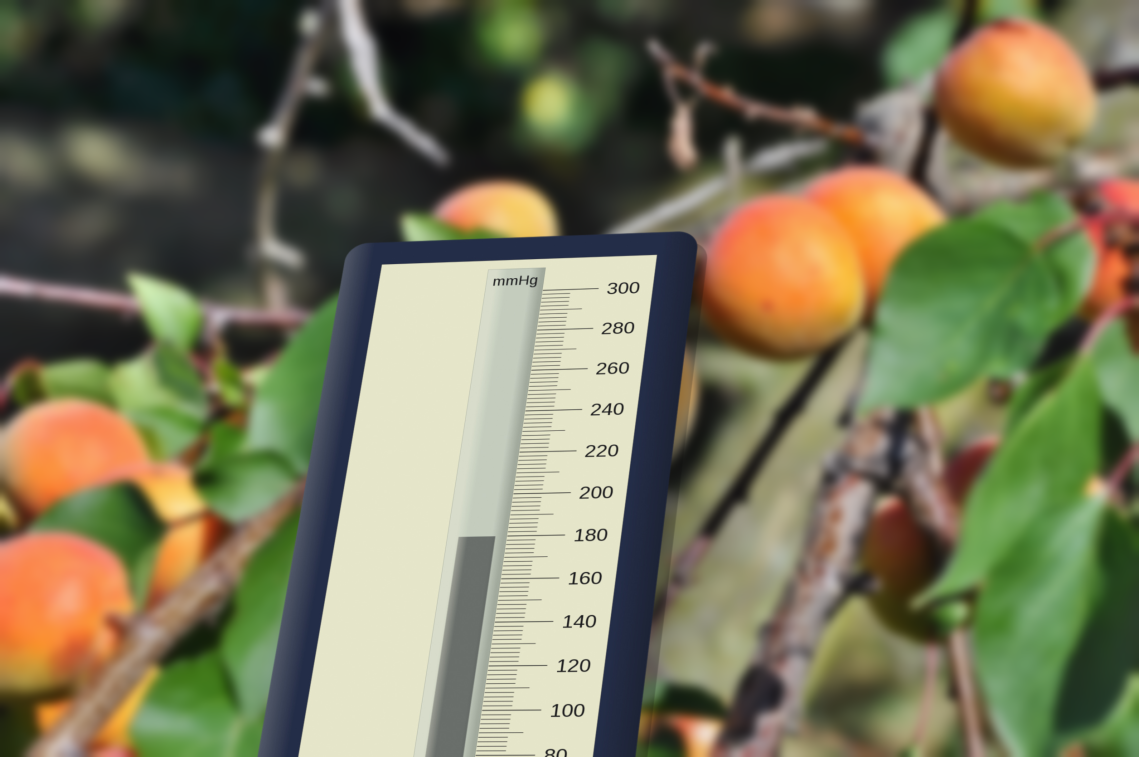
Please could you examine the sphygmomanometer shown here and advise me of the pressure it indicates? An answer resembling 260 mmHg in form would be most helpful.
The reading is 180 mmHg
